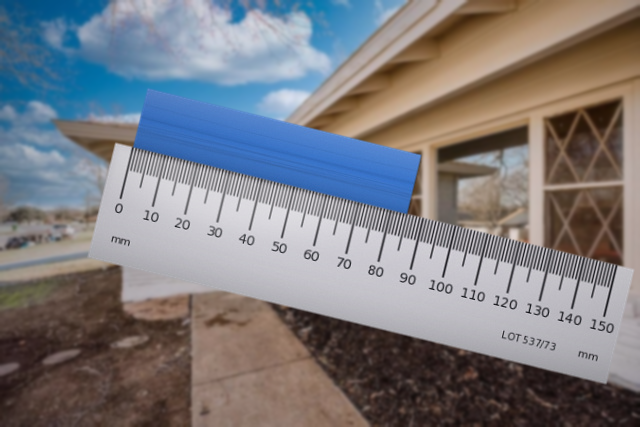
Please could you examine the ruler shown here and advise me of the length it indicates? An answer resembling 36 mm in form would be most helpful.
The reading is 85 mm
